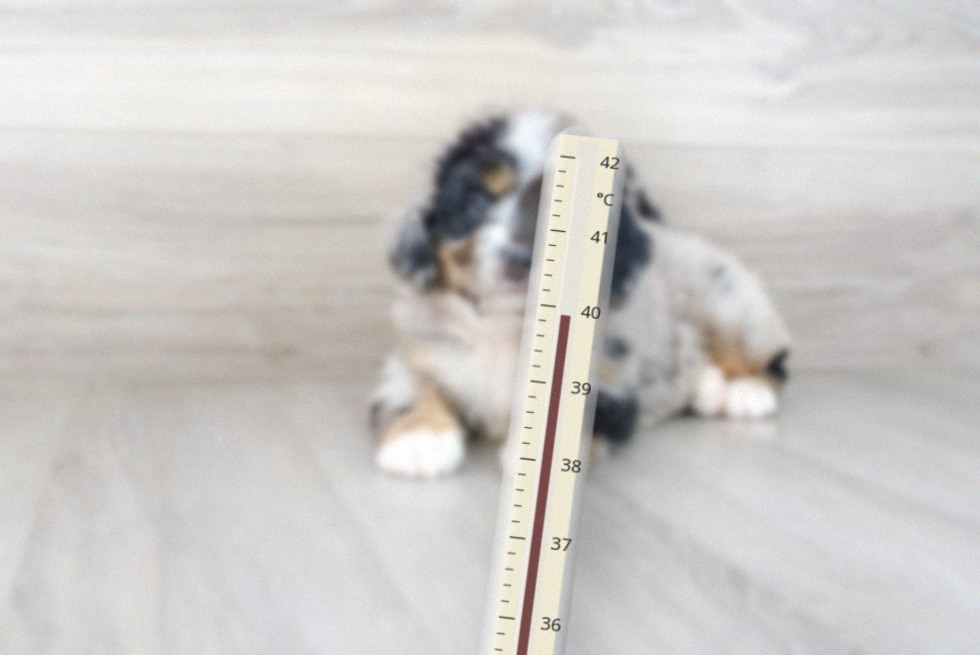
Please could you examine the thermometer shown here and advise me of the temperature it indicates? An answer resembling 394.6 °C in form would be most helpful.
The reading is 39.9 °C
